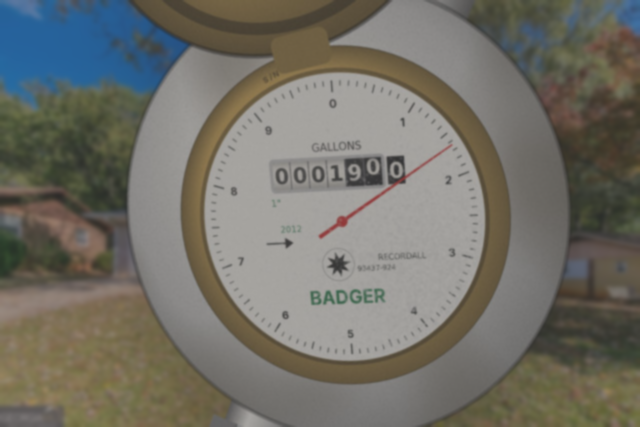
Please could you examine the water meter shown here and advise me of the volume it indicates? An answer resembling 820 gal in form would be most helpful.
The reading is 1901.6 gal
